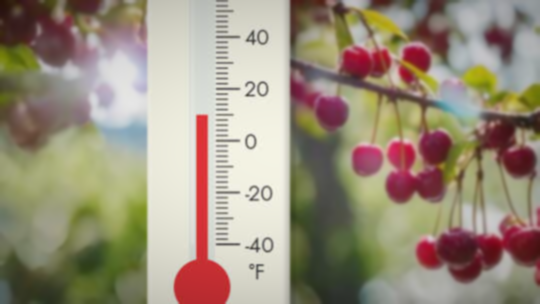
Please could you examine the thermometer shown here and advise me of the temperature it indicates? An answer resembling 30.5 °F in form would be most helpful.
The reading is 10 °F
